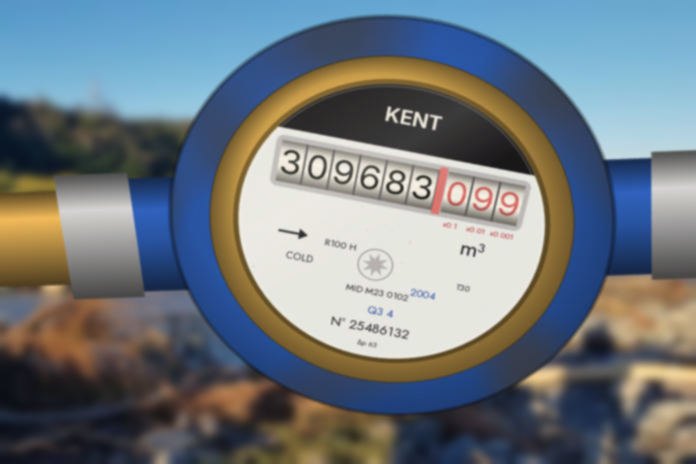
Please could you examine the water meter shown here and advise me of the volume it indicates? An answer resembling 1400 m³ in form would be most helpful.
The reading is 309683.099 m³
